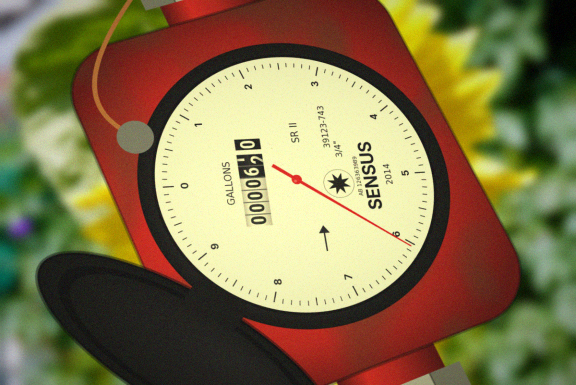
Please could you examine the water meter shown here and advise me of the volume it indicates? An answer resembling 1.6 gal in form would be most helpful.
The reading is 616.0 gal
